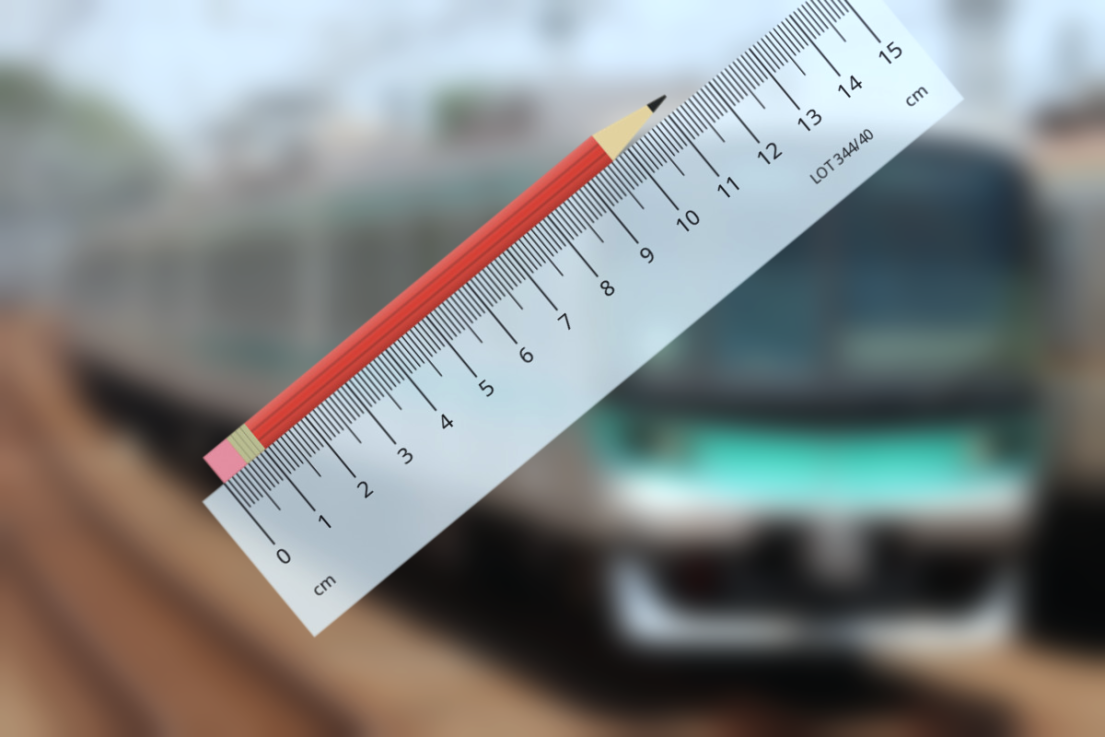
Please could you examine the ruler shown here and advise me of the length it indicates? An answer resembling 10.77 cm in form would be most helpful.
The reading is 11.2 cm
